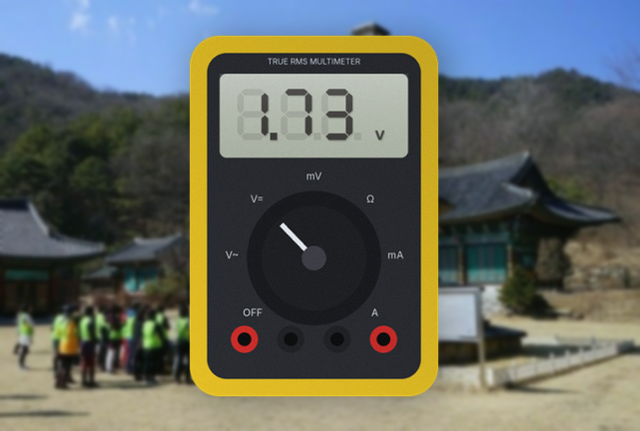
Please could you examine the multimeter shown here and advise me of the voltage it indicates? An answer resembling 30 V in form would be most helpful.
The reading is 1.73 V
